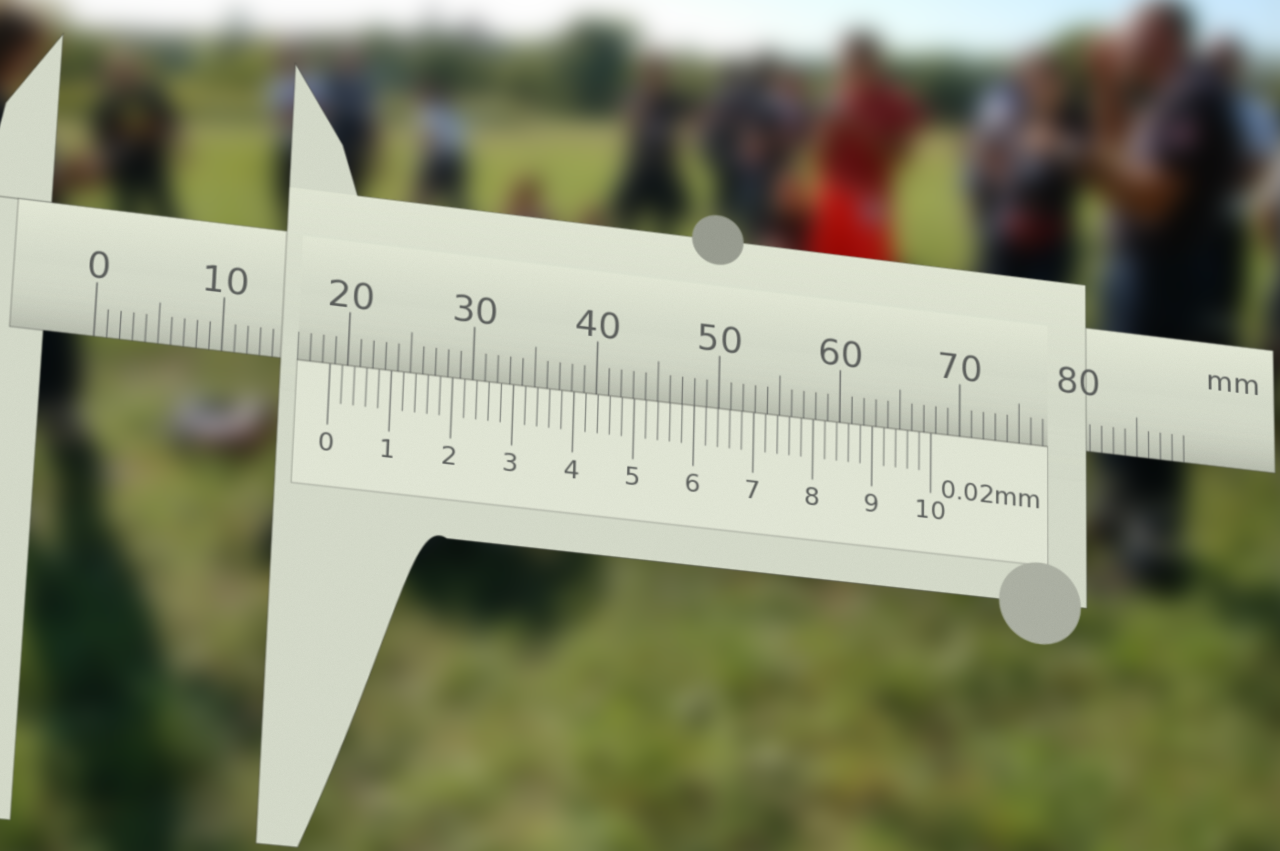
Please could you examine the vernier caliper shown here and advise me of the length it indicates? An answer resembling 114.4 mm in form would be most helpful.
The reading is 18.6 mm
